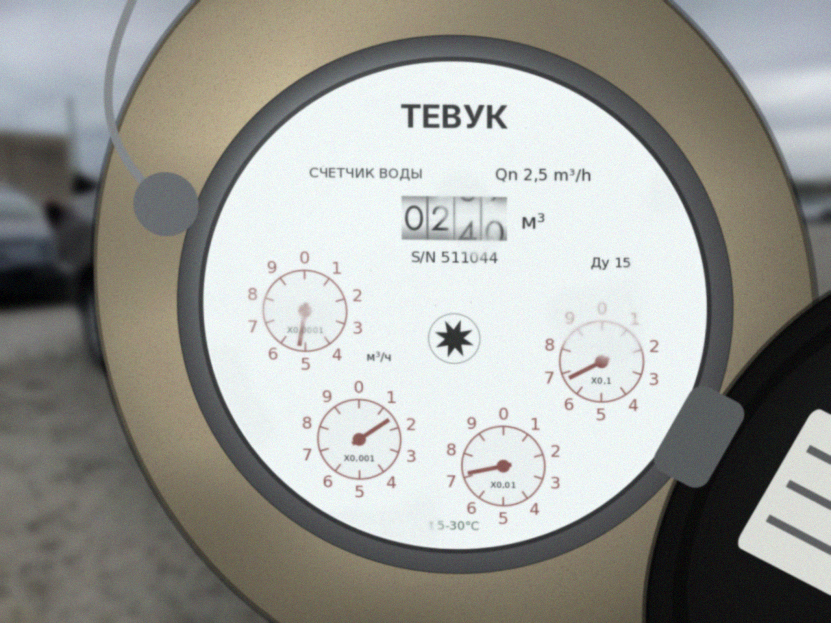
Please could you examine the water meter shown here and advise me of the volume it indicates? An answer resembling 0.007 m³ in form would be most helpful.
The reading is 239.6715 m³
